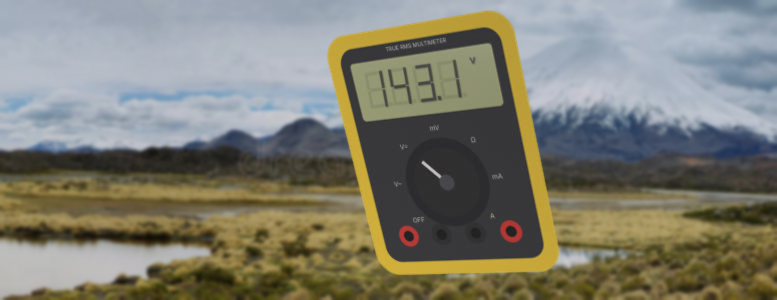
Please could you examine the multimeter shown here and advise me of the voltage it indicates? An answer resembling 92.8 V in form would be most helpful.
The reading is 143.1 V
